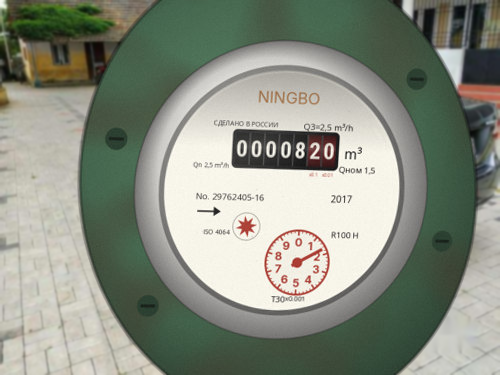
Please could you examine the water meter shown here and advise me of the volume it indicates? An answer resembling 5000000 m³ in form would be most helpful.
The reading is 8.201 m³
